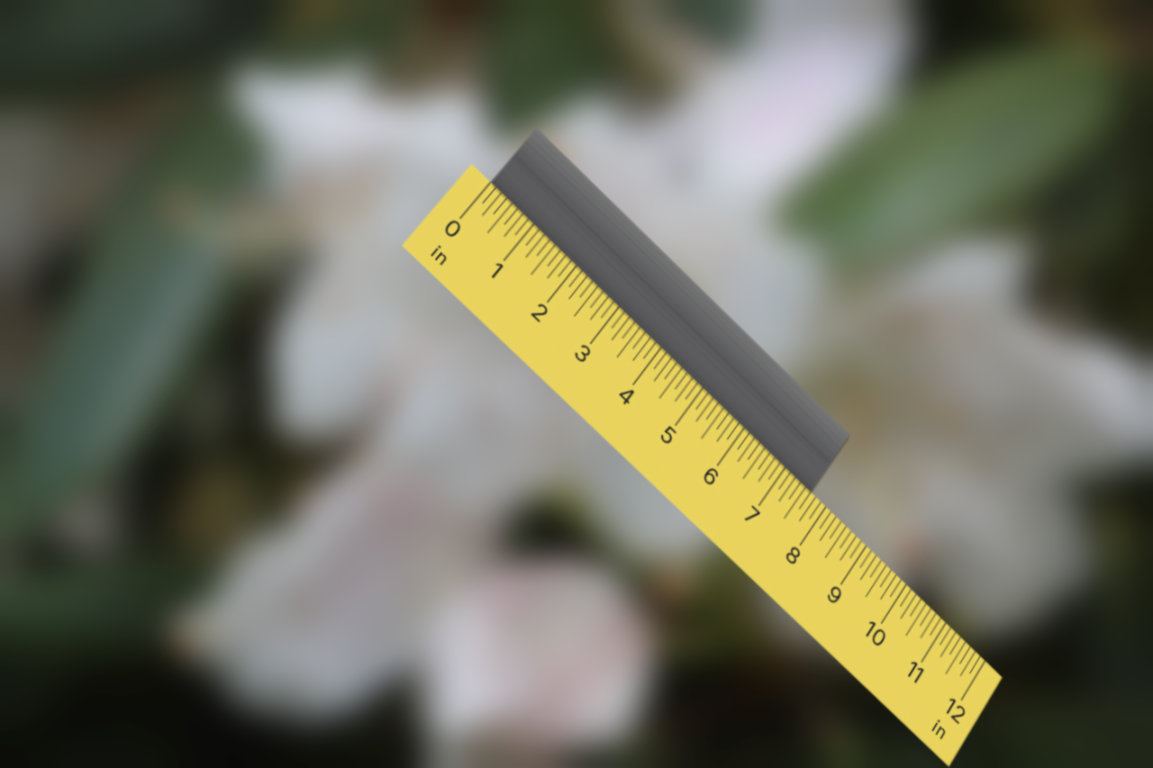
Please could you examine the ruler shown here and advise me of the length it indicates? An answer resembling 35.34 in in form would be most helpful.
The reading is 7.625 in
